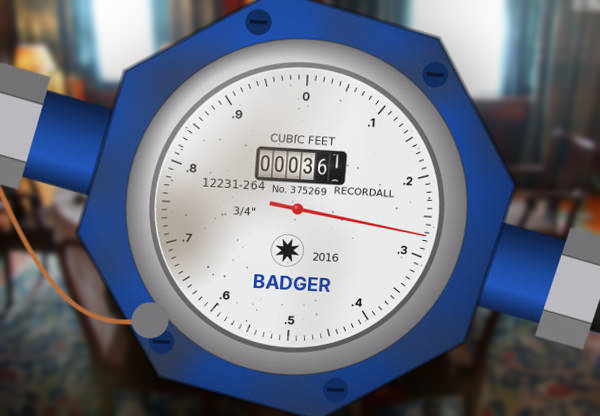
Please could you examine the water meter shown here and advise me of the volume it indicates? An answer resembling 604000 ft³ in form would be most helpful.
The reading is 361.27 ft³
